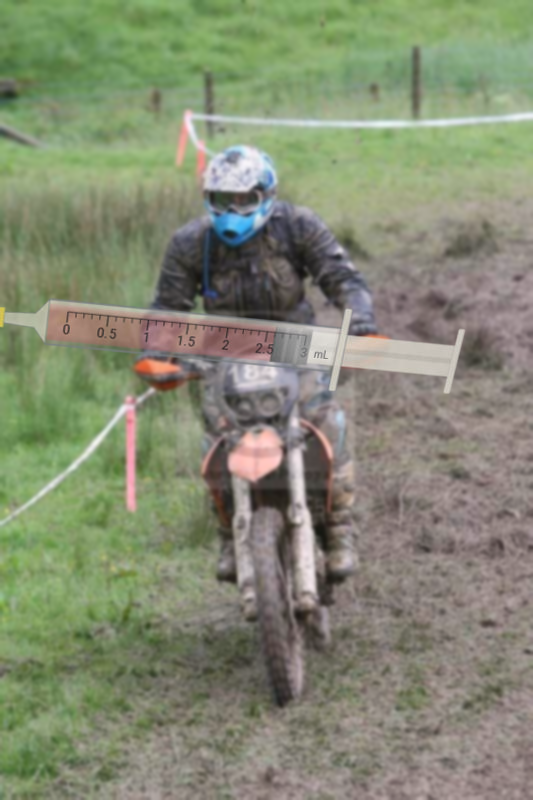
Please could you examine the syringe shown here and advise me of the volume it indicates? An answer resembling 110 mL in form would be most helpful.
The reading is 2.6 mL
